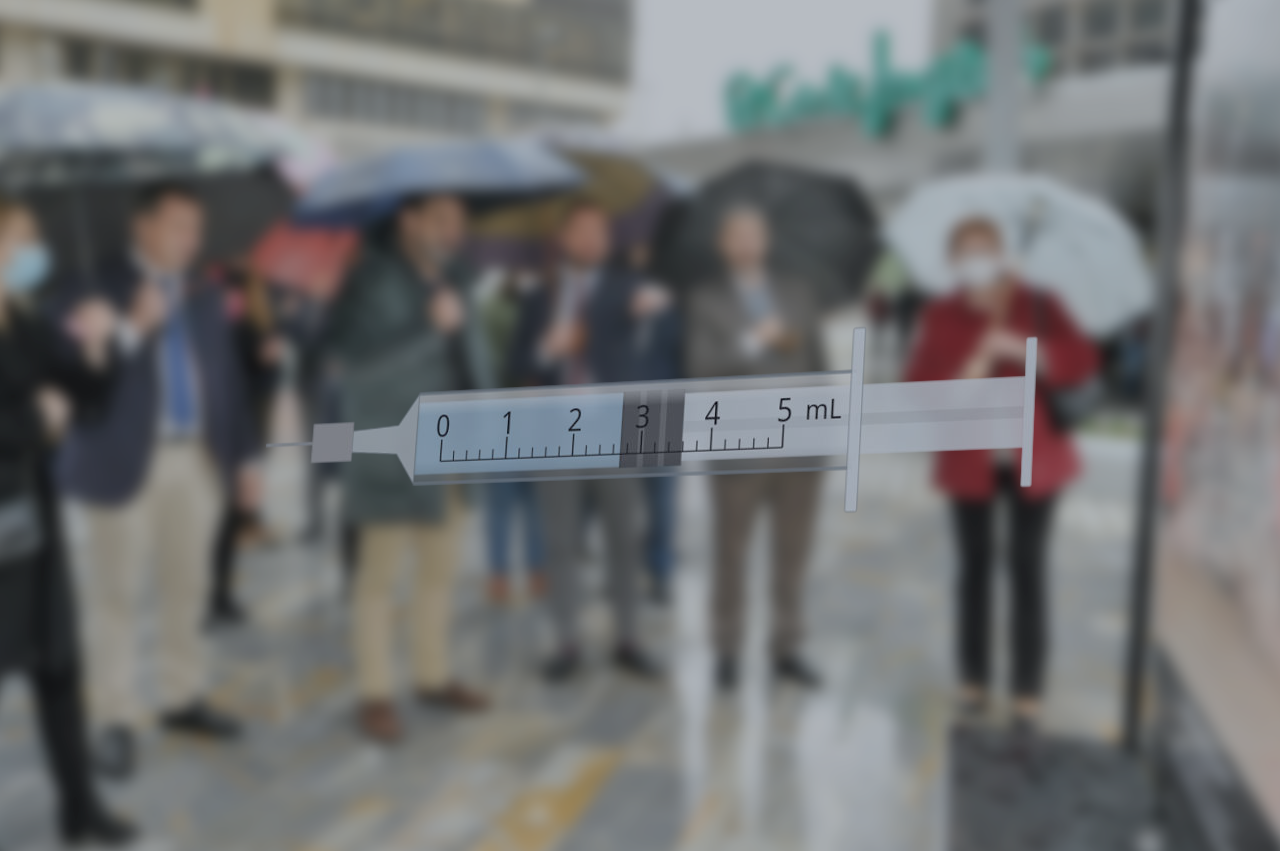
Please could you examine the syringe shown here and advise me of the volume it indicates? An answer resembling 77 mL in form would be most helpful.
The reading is 2.7 mL
